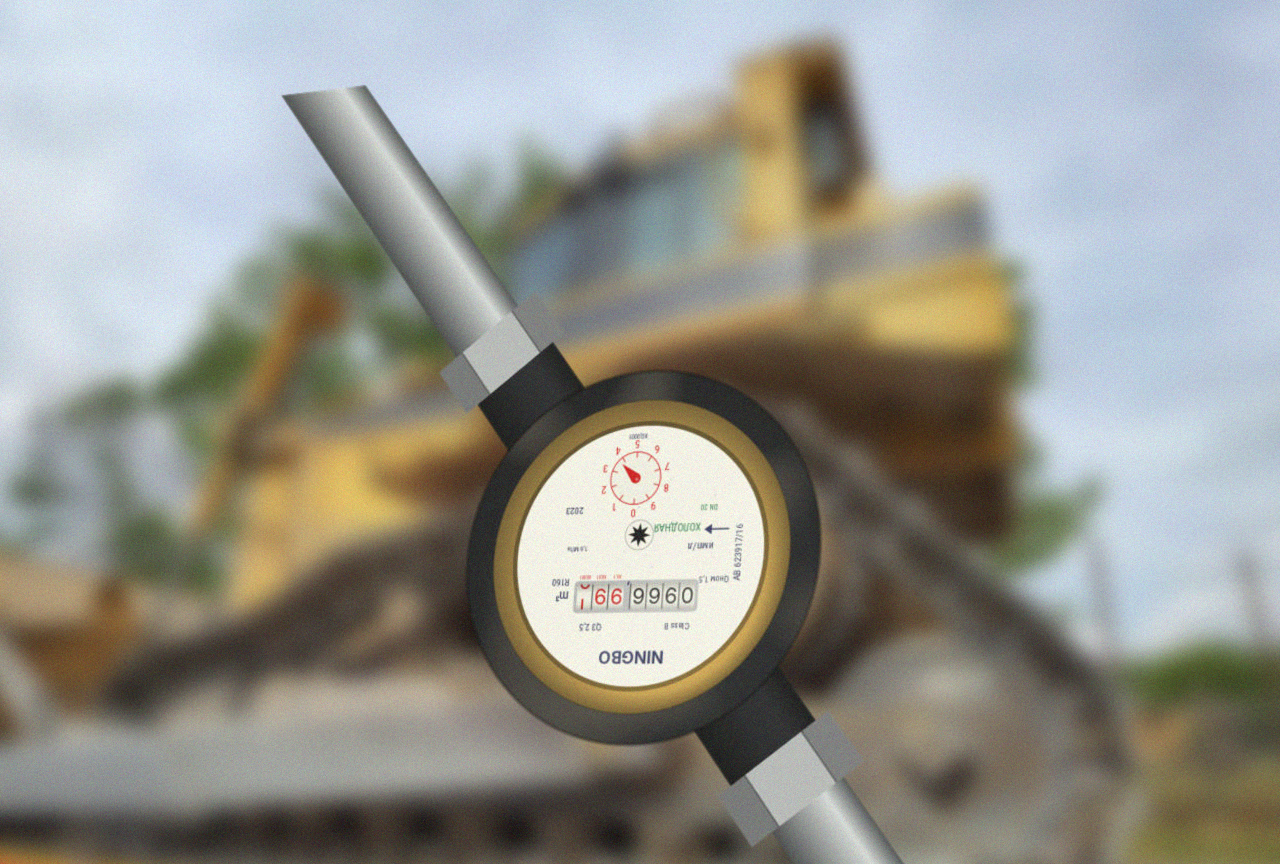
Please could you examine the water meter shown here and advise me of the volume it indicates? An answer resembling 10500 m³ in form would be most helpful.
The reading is 966.9913 m³
